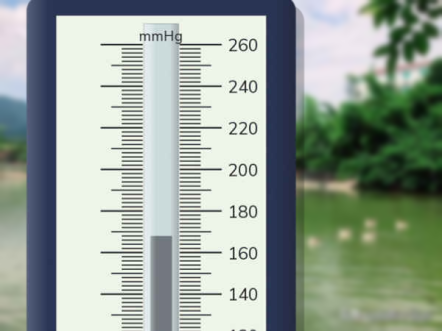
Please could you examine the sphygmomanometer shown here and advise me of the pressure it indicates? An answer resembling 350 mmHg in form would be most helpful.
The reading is 168 mmHg
